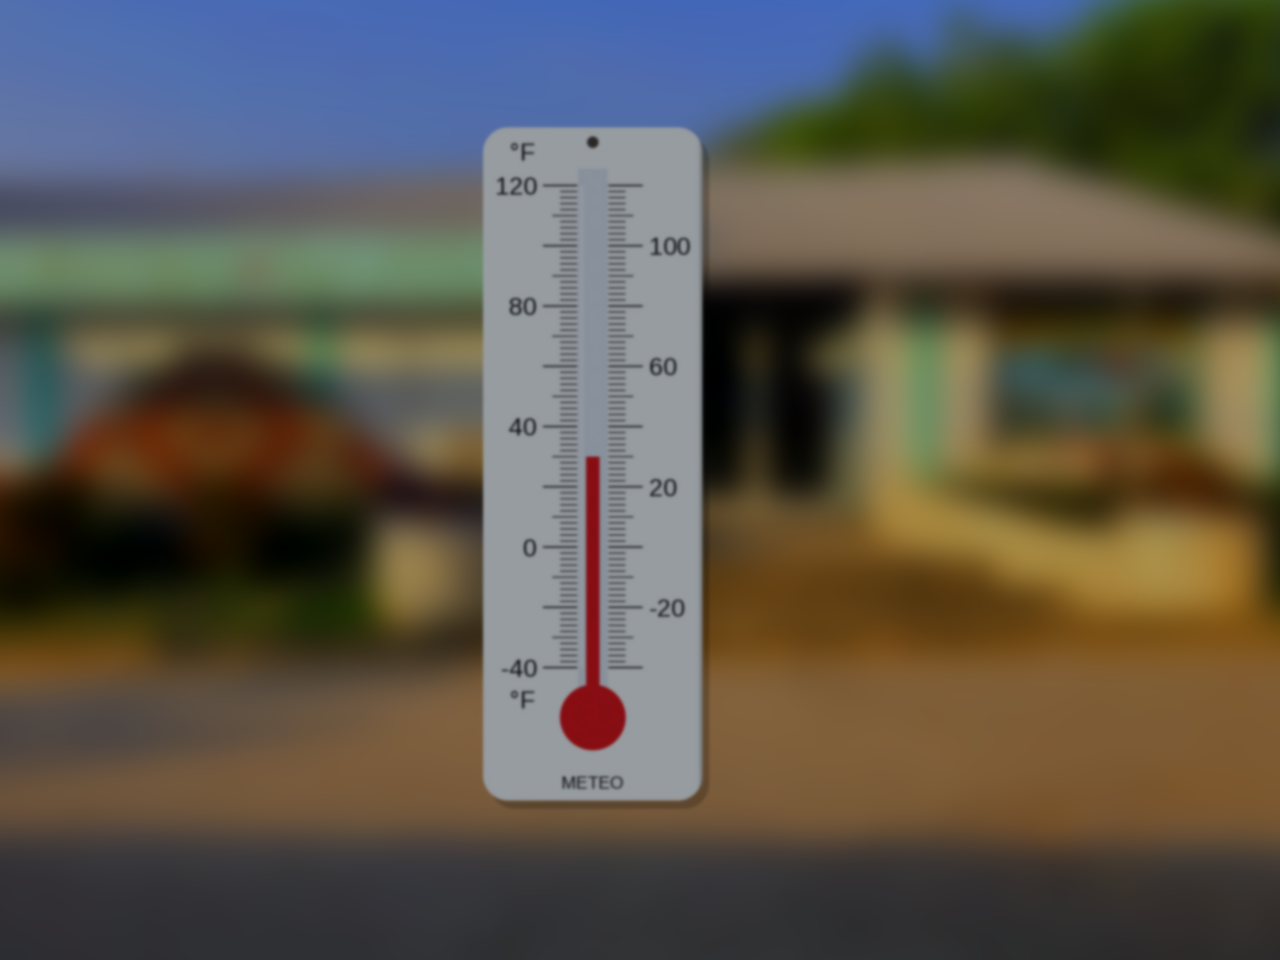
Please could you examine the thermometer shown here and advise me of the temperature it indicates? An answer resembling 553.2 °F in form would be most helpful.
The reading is 30 °F
